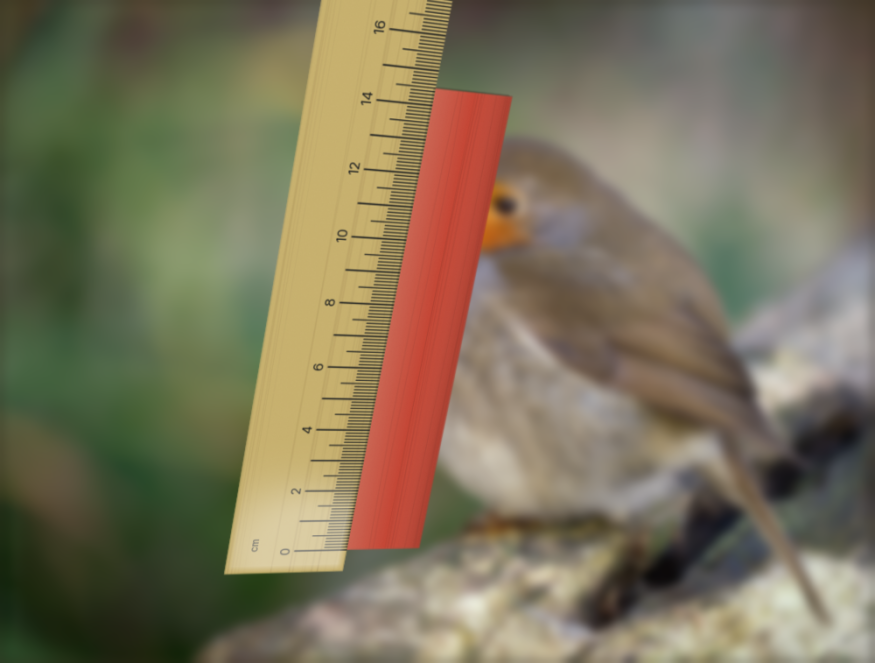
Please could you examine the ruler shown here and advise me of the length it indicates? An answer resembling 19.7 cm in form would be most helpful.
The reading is 14.5 cm
